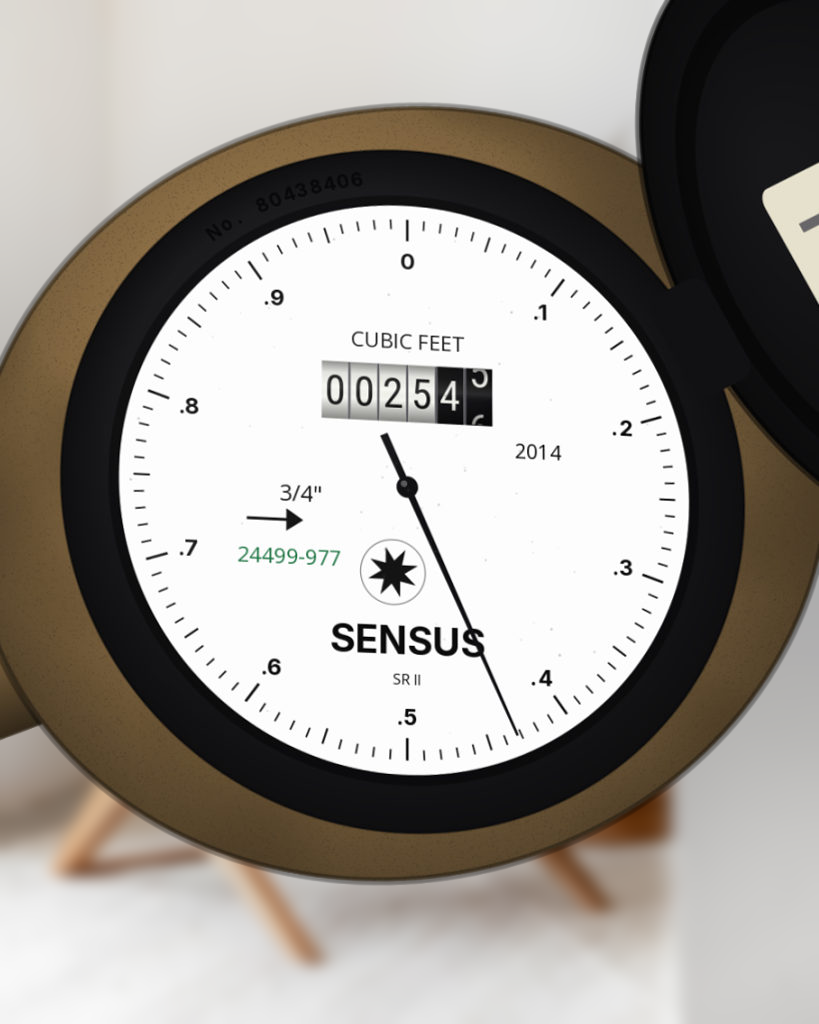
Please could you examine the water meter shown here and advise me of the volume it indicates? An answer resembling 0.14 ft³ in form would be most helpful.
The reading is 2545.43 ft³
